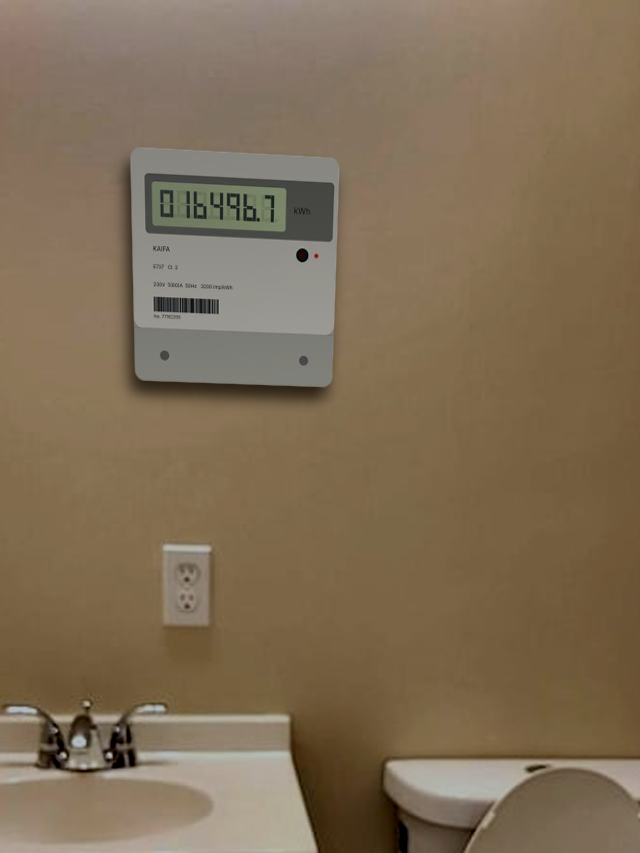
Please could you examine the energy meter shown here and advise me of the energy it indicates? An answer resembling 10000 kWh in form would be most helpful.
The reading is 16496.7 kWh
